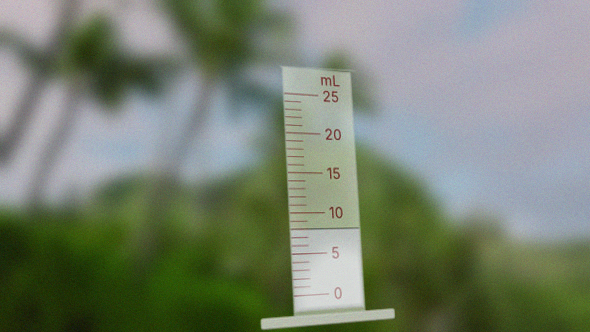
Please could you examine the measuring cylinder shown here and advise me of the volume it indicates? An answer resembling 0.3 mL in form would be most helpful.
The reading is 8 mL
